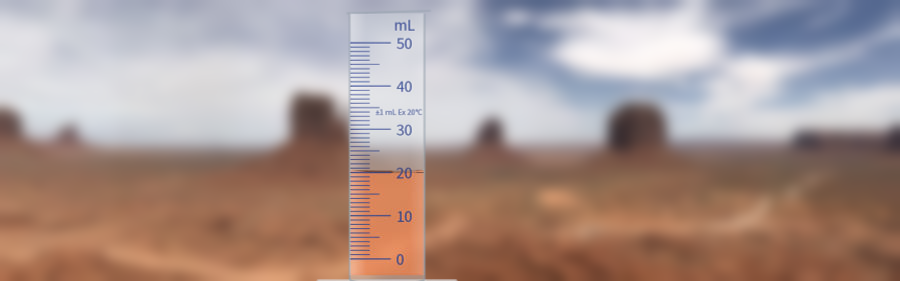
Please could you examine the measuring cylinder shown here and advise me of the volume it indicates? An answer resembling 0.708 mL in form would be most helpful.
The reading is 20 mL
